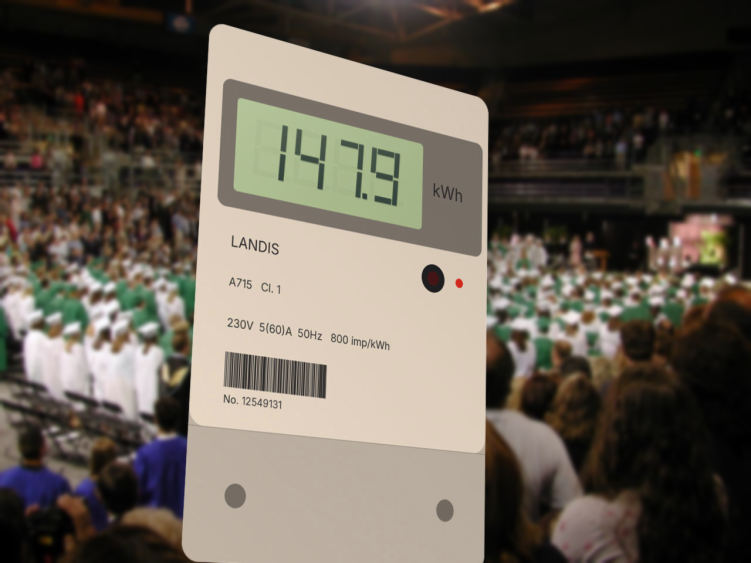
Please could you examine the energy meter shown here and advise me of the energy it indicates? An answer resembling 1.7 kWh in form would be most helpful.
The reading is 147.9 kWh
